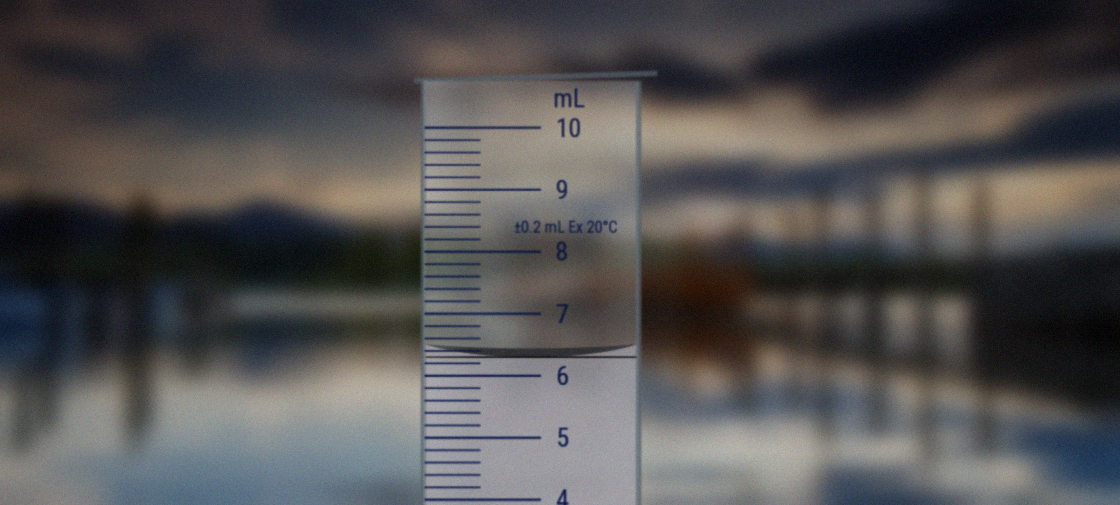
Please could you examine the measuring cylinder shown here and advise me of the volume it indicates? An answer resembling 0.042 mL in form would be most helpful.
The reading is 6.3 mL
